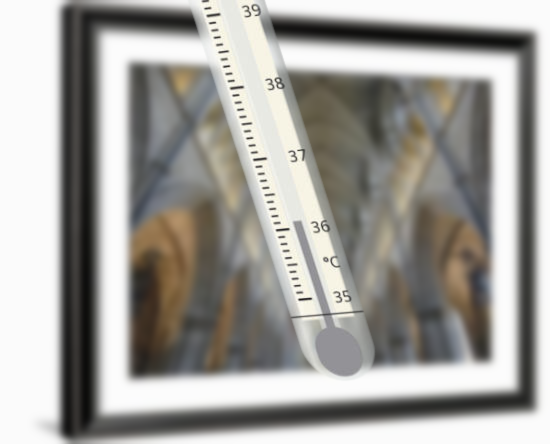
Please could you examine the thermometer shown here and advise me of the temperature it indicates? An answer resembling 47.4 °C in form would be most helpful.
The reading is 36.1 °C
